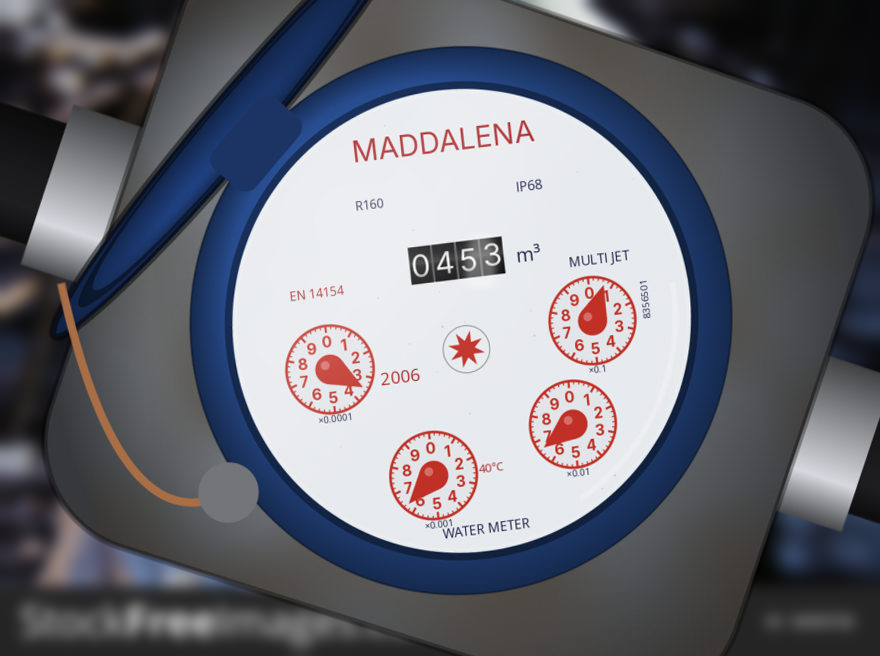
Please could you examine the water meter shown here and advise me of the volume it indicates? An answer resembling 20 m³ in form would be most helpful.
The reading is 453.0663 m³
